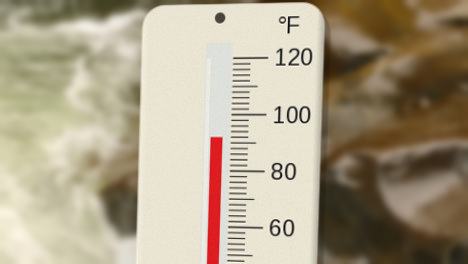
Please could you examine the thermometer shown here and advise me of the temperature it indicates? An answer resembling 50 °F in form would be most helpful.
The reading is 92 °F
